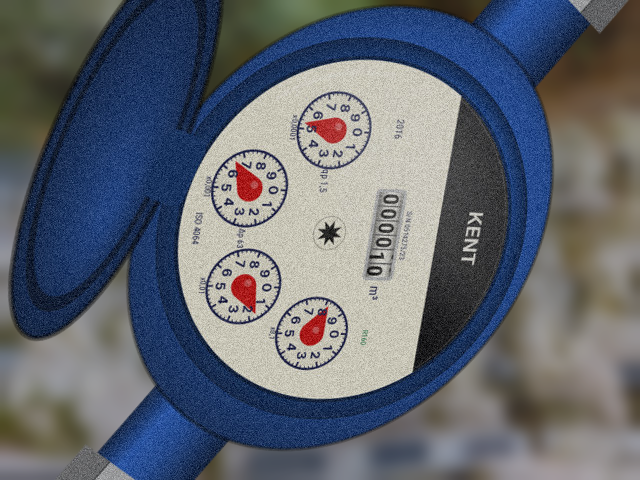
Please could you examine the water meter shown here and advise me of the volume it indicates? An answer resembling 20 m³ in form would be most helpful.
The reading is 9.8165 m³
